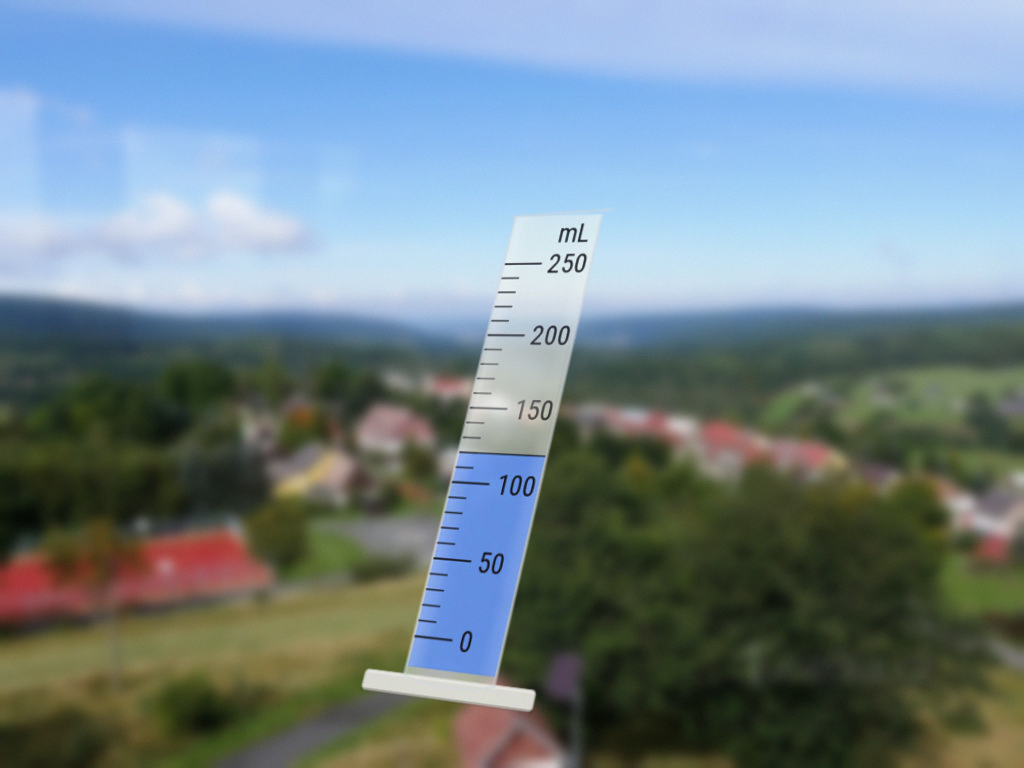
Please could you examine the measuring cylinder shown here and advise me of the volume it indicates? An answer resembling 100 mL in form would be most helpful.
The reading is 120 mL
